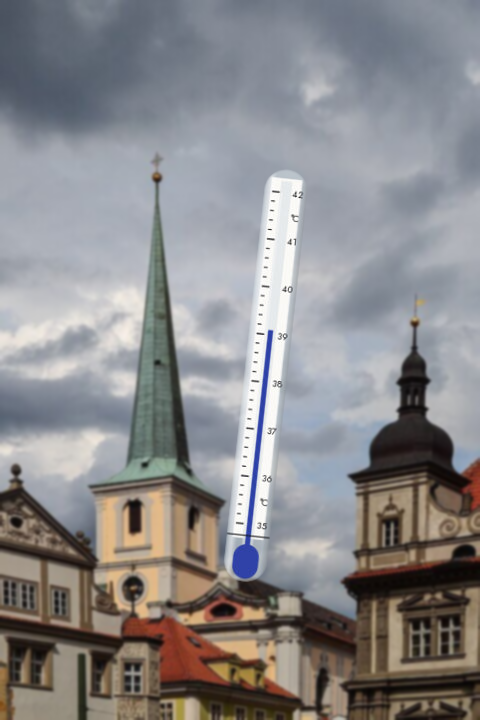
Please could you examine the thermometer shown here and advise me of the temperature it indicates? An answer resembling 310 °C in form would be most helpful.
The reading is 39.1 °C
